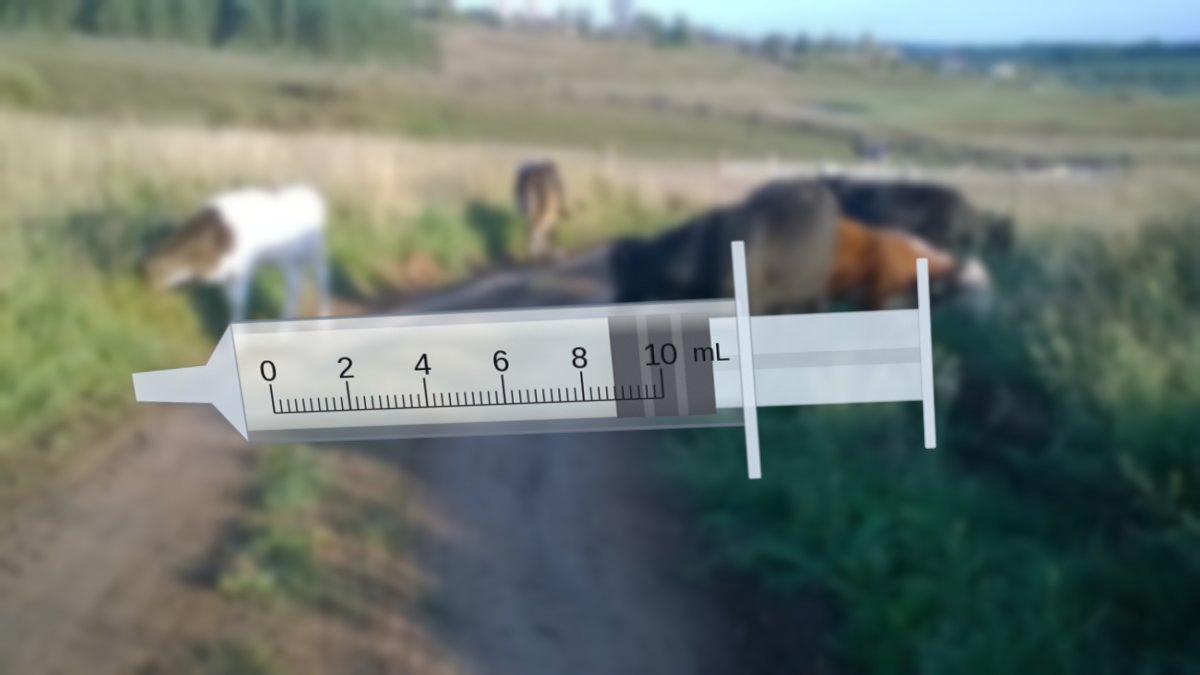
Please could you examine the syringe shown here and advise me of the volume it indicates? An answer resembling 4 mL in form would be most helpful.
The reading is 8.8 mL
